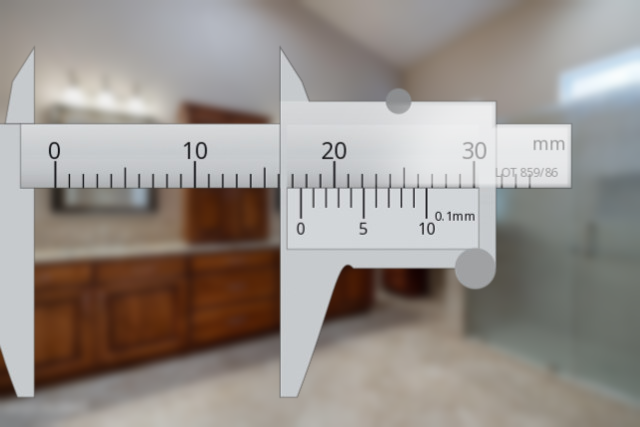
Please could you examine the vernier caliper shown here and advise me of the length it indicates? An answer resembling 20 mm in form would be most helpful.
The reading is 17.6 mm
